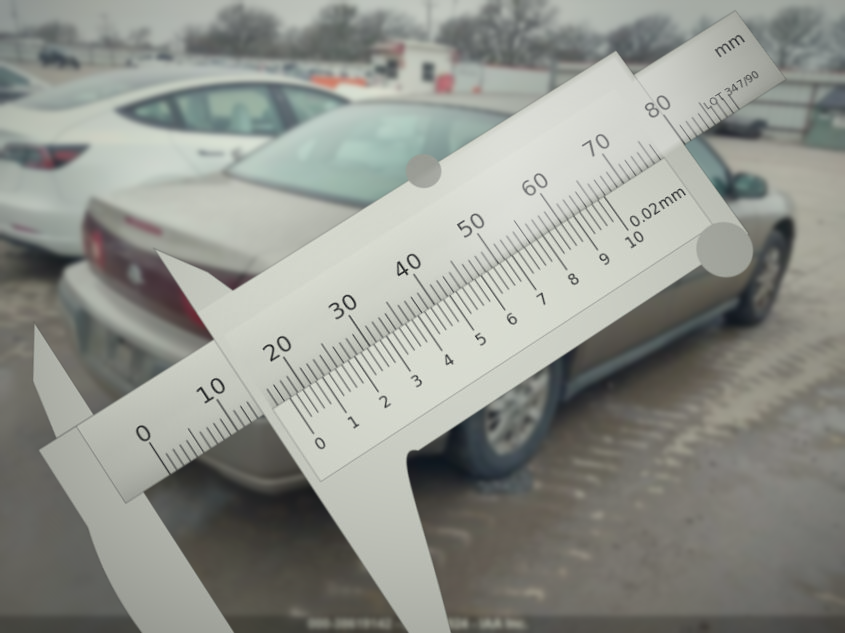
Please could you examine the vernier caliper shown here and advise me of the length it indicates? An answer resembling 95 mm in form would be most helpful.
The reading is 17.8 mm
